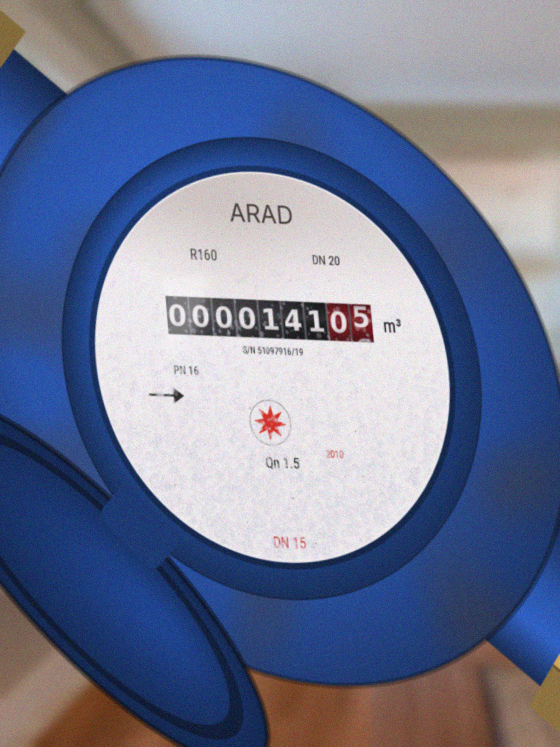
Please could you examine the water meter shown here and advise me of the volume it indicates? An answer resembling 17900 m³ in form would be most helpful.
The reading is 141.05 m³
